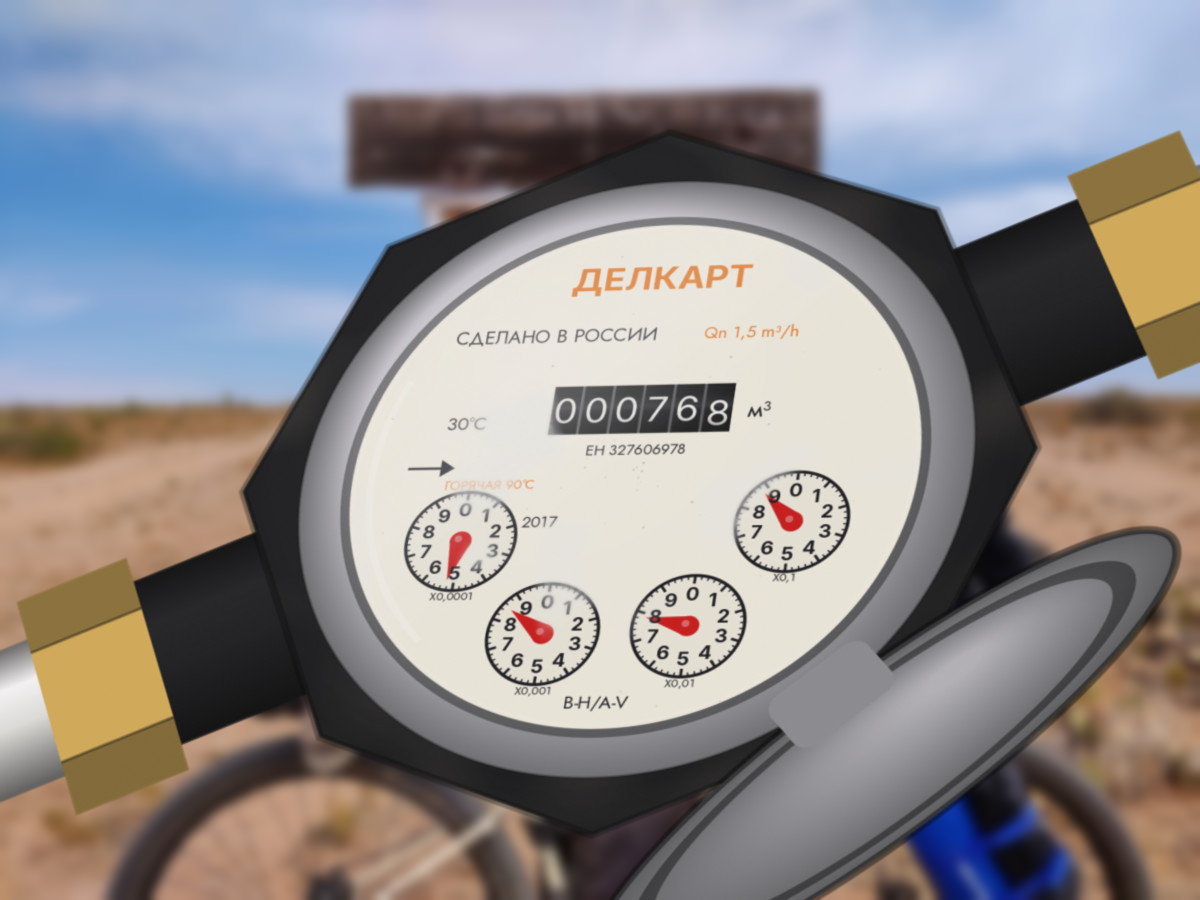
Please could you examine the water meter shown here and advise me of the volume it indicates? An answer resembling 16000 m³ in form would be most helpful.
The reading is 767.8785 m³
